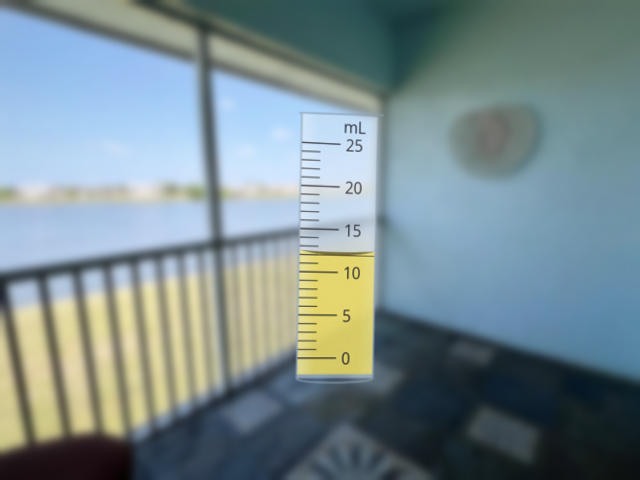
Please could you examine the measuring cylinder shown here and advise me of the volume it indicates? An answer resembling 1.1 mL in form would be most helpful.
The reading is 12 mL
